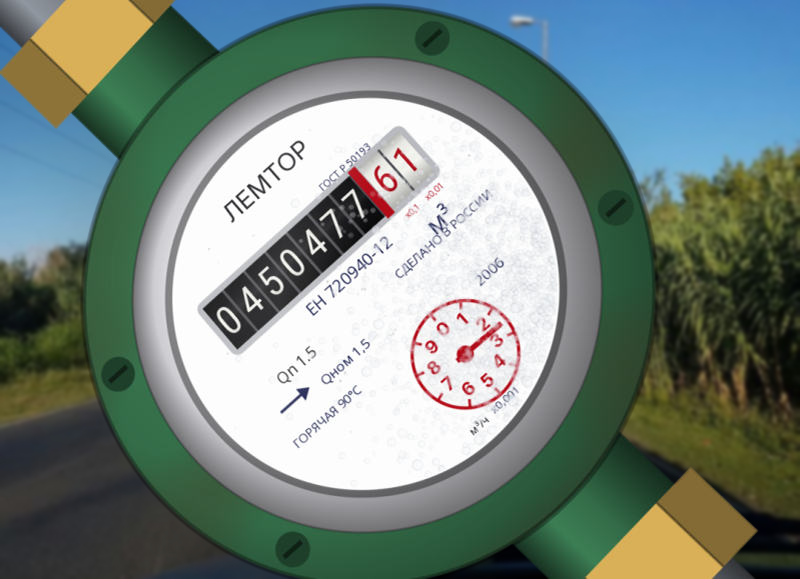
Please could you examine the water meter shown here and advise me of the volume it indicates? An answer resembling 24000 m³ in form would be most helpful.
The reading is 450477.612 m³
